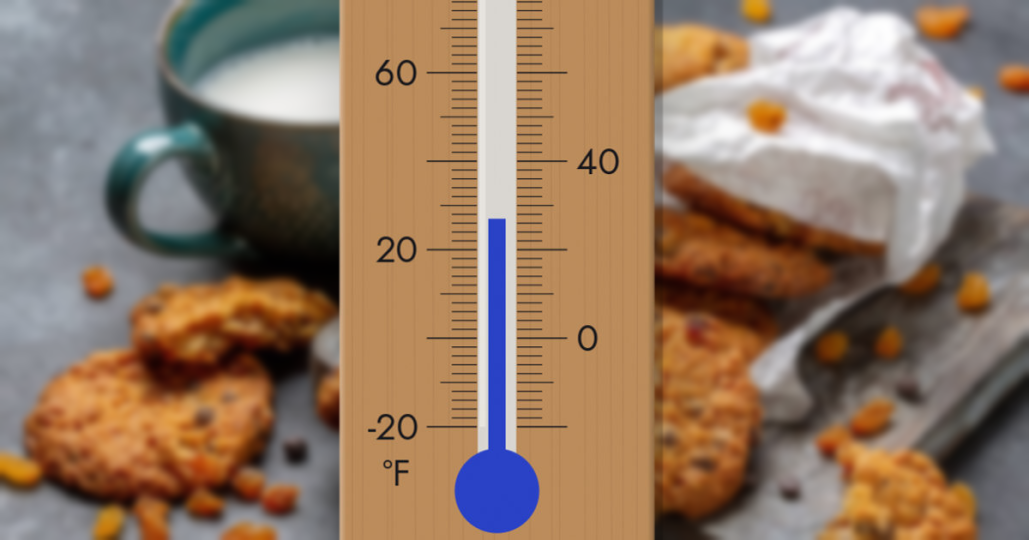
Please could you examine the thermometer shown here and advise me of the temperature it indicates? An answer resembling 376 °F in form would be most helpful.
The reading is 27 °F
